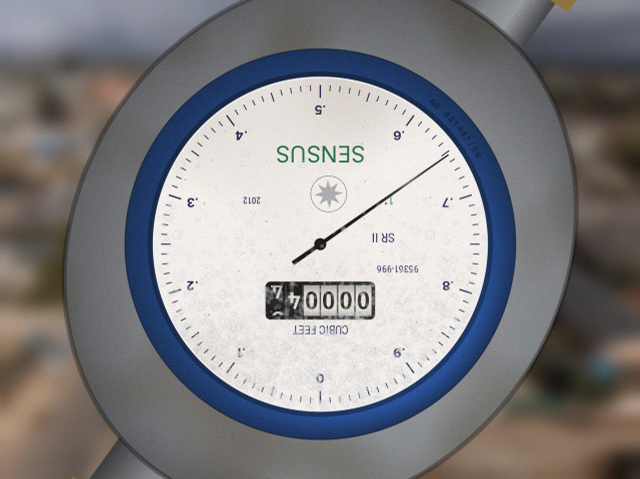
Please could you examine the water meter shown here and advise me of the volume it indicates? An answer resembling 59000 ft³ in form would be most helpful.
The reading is 43.65 ft³
